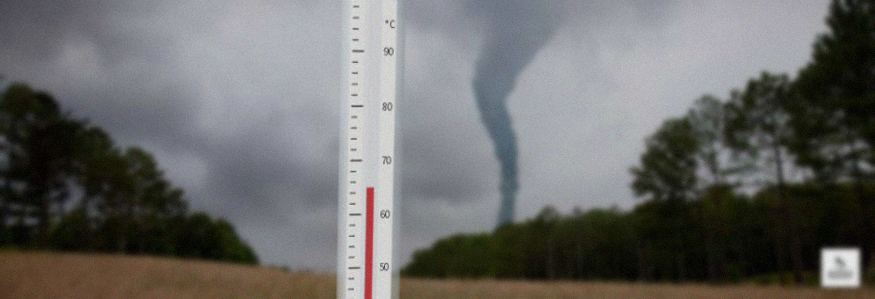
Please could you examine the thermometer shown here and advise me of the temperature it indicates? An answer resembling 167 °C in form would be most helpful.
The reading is 65 °C
